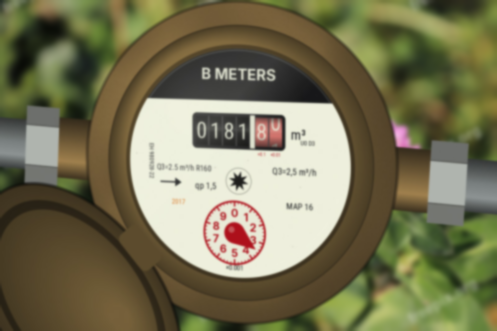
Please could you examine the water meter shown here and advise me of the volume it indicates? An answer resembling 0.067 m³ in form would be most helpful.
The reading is 181.803 m³
